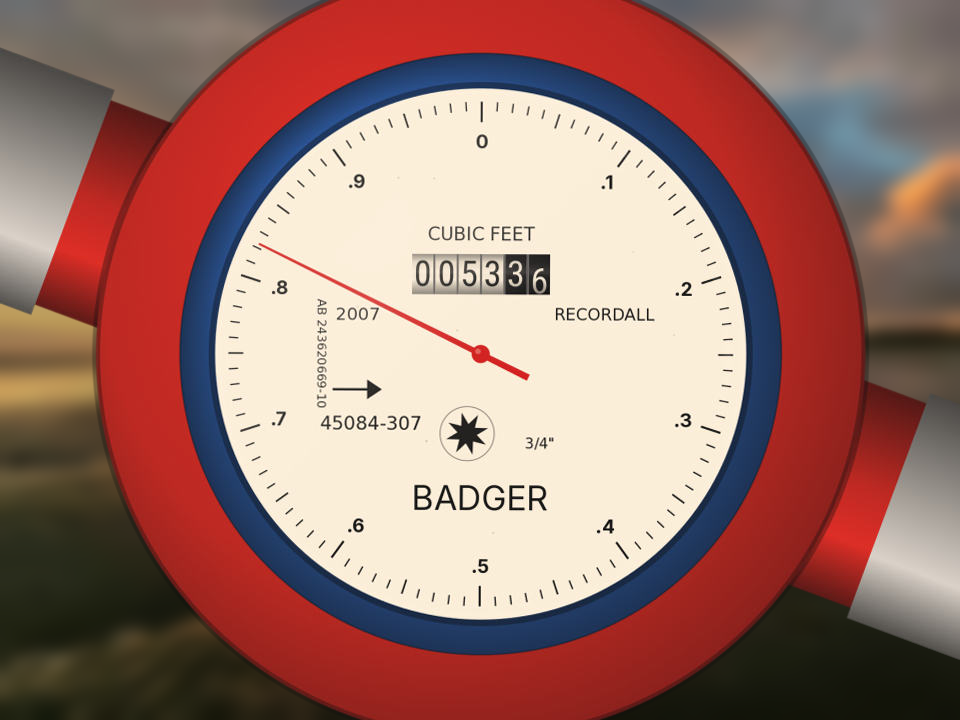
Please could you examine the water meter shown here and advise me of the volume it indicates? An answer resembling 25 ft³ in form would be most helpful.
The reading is 5335.82 ft³
